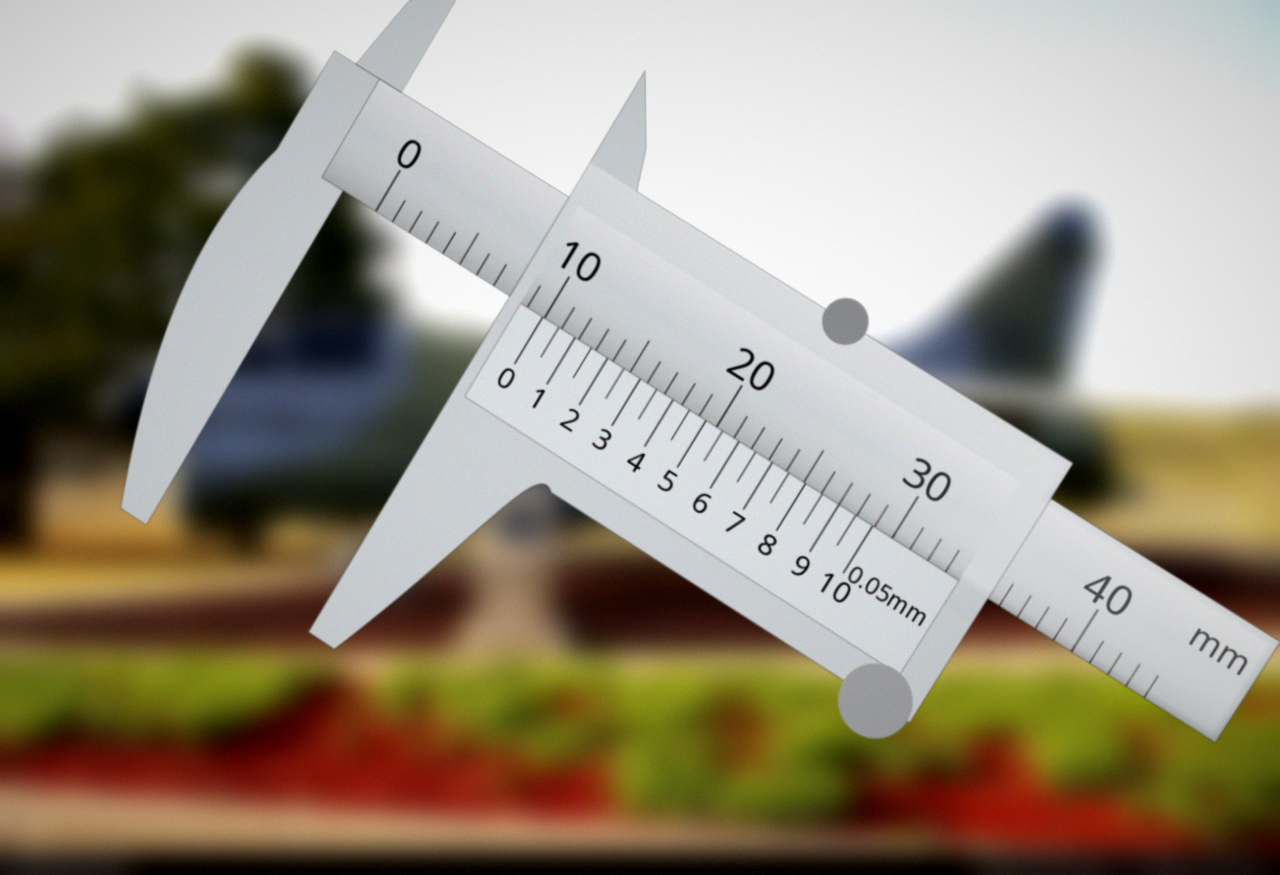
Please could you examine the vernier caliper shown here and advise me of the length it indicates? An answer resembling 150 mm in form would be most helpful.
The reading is 9.9 mm
